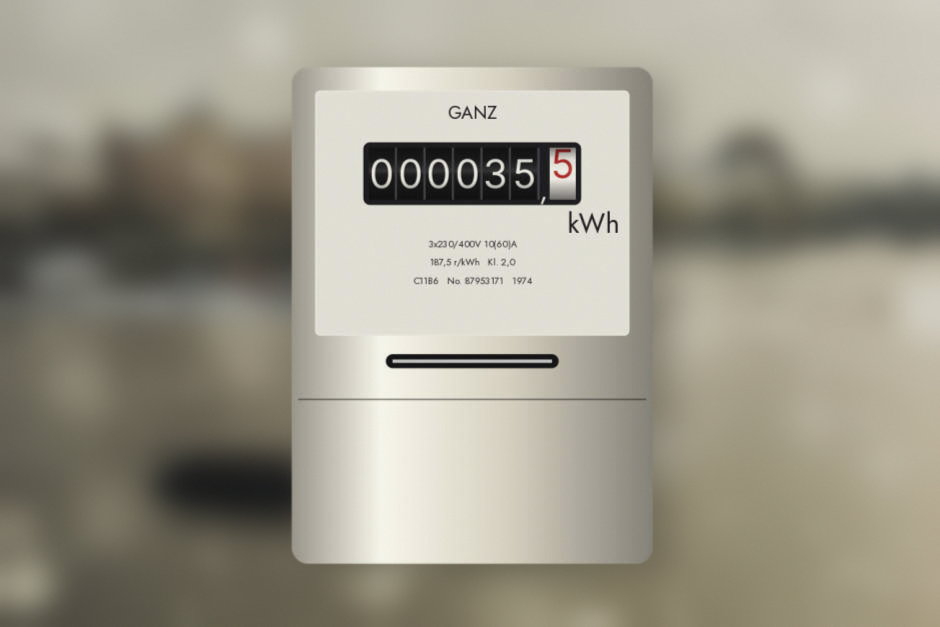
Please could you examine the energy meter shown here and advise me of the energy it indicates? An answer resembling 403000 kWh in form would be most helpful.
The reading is 35.5 kWh
